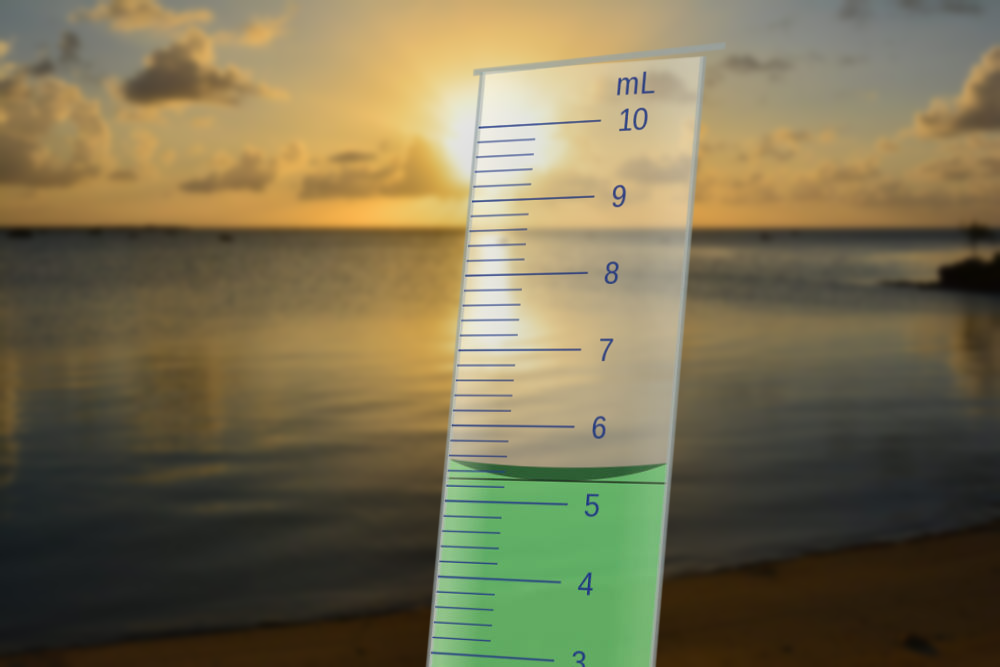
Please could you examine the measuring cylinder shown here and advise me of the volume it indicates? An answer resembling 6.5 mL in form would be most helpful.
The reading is 5.3 mL
